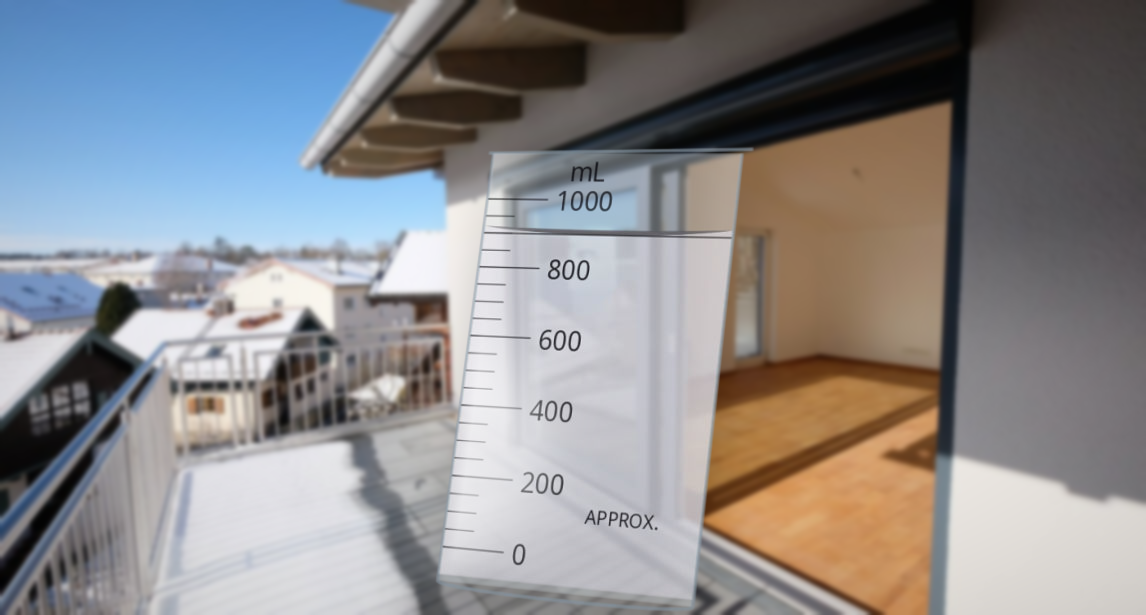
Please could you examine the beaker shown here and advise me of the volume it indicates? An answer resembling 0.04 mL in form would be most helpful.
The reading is 900 mL
